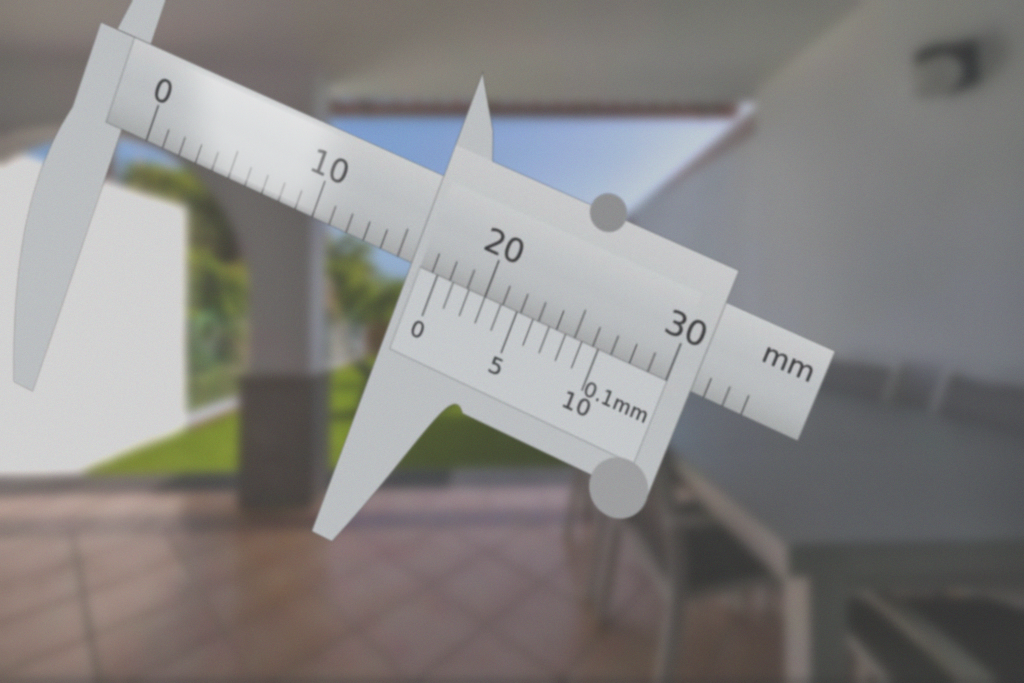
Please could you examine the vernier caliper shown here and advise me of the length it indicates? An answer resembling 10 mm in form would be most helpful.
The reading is 17.3 mm
